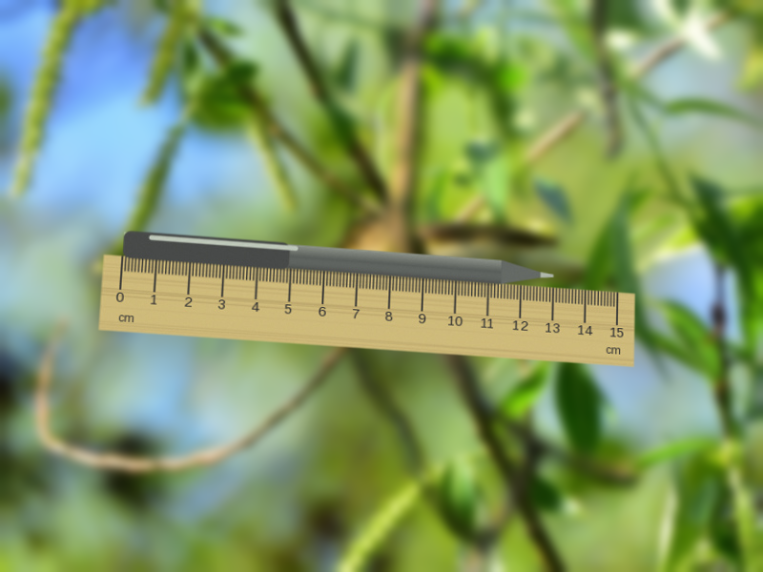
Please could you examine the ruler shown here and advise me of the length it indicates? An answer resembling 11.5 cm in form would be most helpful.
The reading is 13 cm
